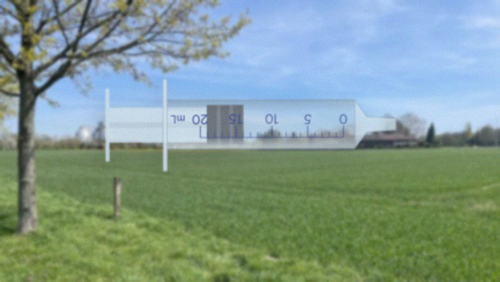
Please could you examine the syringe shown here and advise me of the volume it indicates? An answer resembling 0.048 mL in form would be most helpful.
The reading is 14 mL
